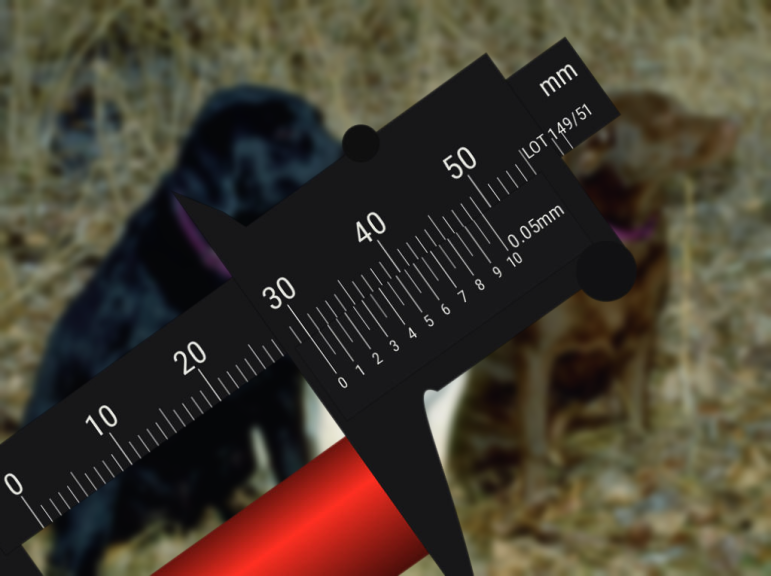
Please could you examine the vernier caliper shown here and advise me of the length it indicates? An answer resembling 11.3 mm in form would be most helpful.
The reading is 30.0 mm
